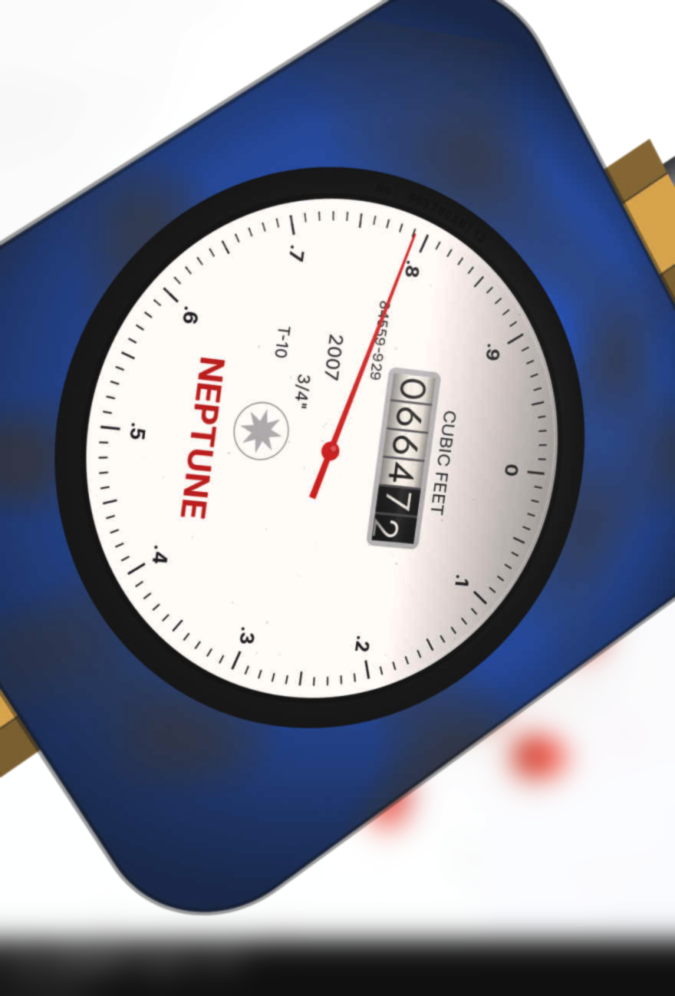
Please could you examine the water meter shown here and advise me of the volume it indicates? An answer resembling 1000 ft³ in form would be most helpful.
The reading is 66471.79 ft³
